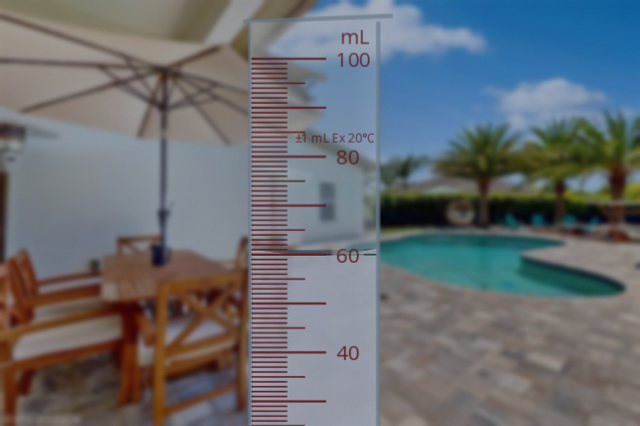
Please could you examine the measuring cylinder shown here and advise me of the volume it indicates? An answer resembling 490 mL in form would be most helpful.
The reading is 60 mL
